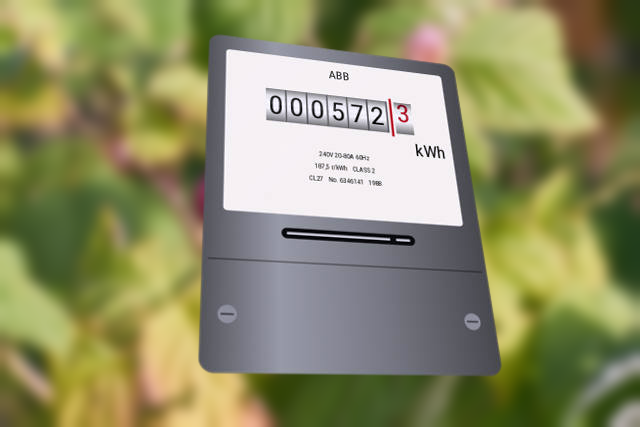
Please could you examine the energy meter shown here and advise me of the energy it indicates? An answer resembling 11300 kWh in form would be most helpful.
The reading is 572.3 kWh
